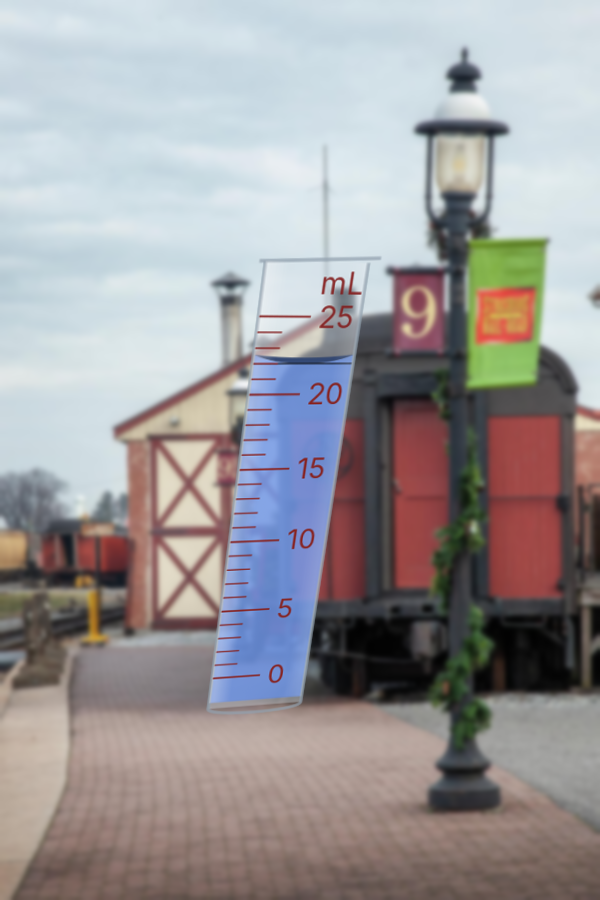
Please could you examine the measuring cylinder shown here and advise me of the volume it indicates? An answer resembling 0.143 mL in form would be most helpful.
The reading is 22 mL
